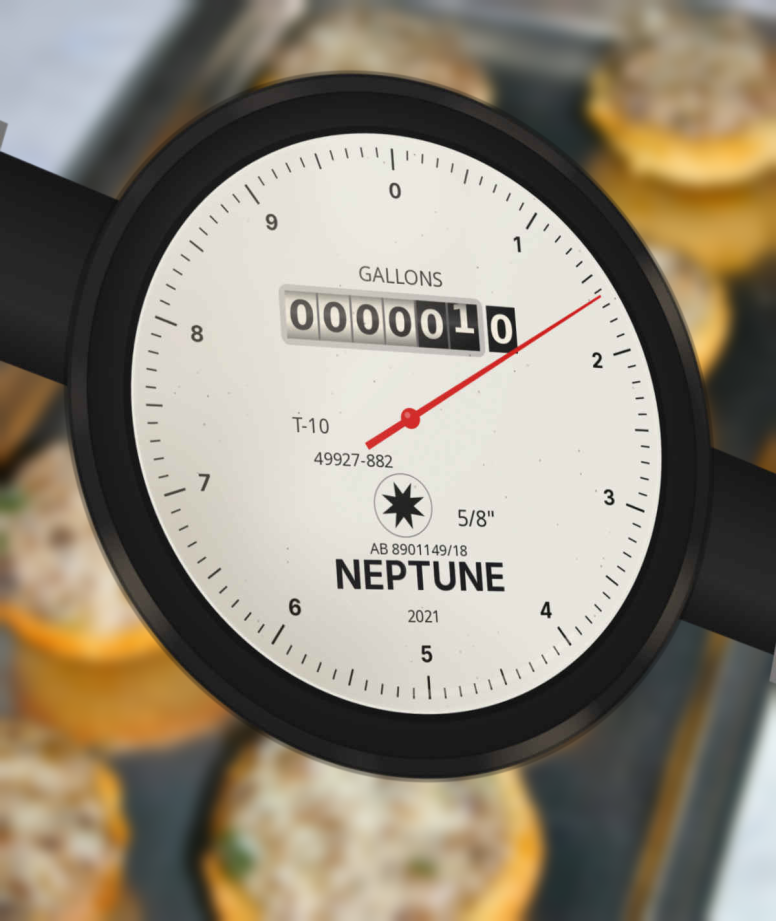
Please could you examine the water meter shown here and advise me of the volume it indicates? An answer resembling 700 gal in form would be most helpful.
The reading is 11.6 gal
